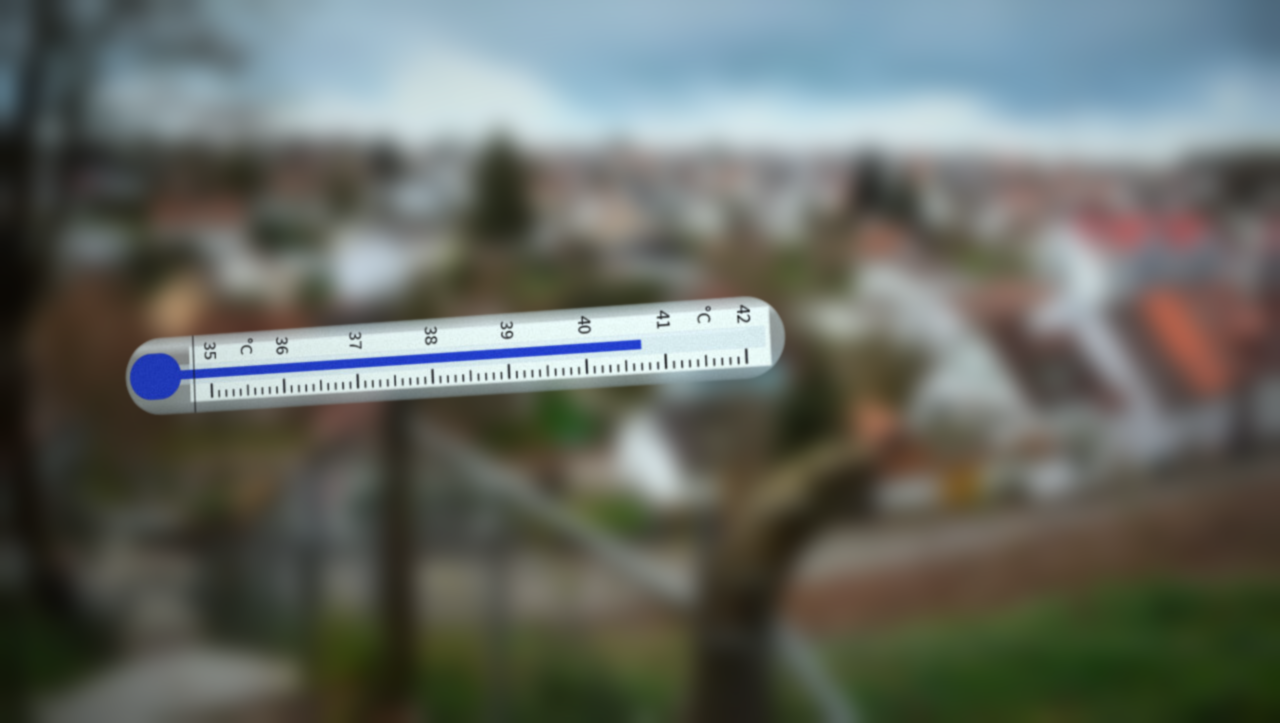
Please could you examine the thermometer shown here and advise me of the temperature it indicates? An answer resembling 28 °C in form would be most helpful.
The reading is 40.7 °C
